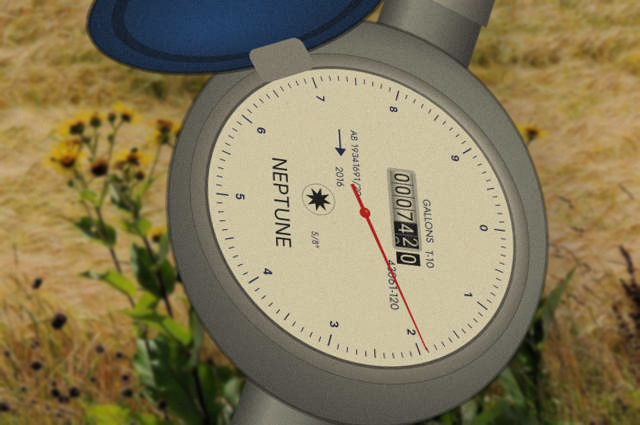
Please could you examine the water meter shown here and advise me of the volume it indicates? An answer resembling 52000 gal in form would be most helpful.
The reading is 7421.9 gal
